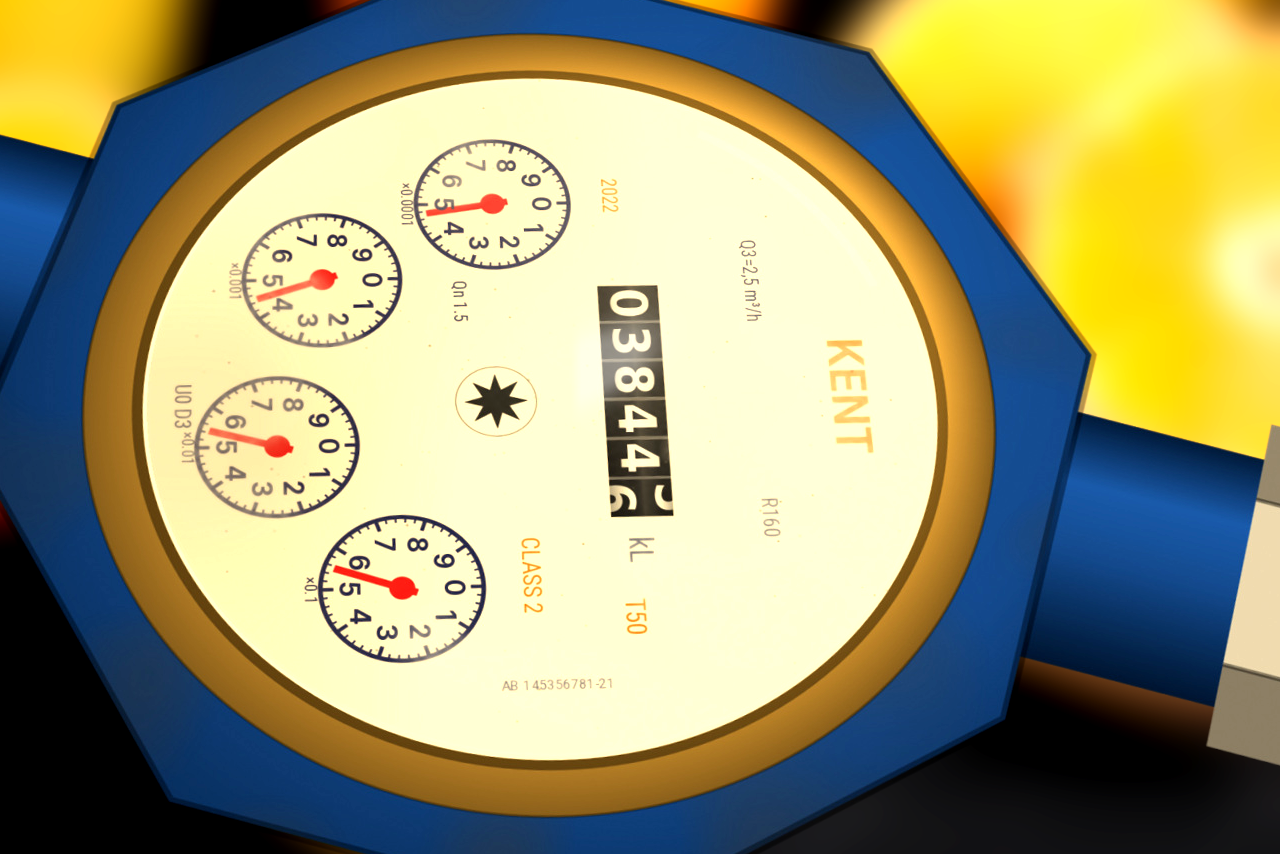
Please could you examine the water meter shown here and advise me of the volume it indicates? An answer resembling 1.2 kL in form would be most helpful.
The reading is 38445.5544 kL
